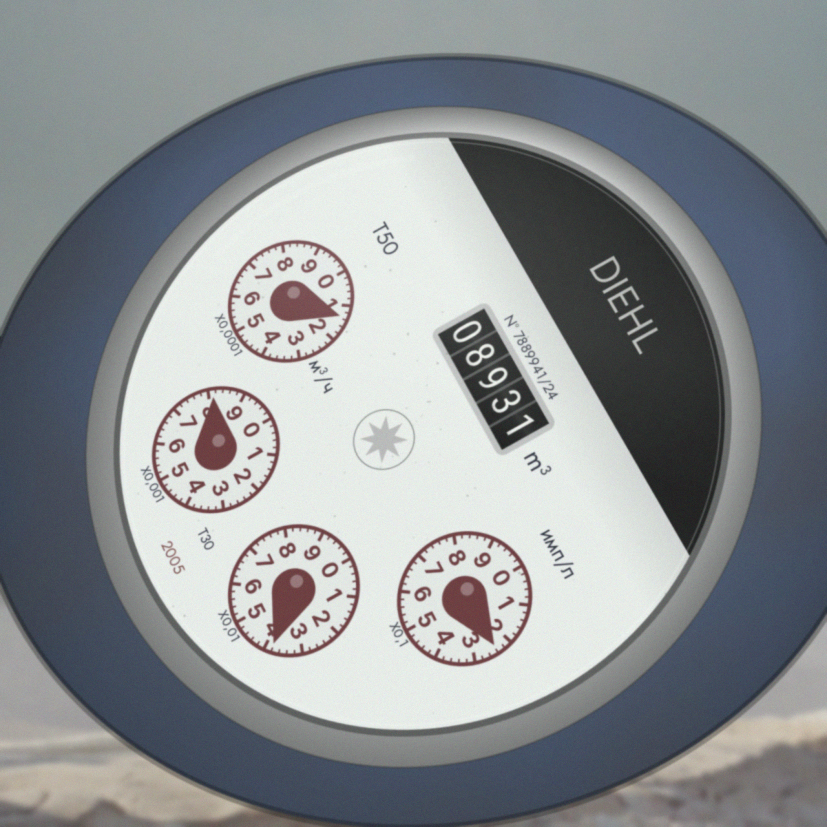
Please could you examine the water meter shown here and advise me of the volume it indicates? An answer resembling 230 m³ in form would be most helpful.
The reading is 8931.2381 m³
